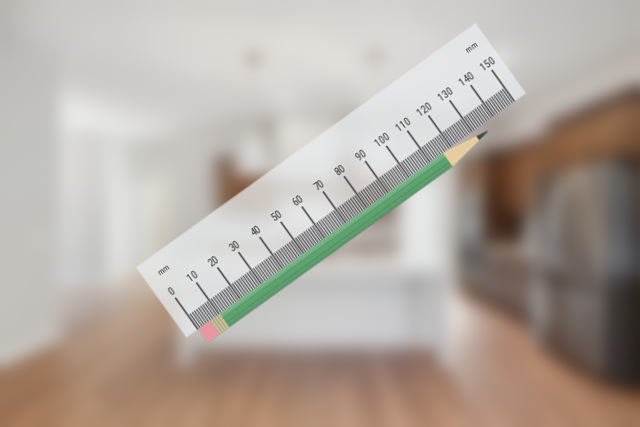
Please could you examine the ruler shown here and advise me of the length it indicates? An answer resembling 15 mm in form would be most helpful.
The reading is 135 mm
